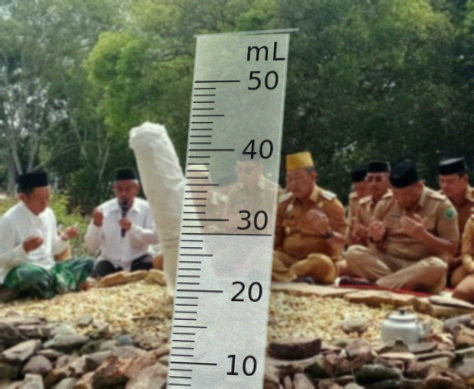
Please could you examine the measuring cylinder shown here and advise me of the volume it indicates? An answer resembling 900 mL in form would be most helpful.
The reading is 28 mL
